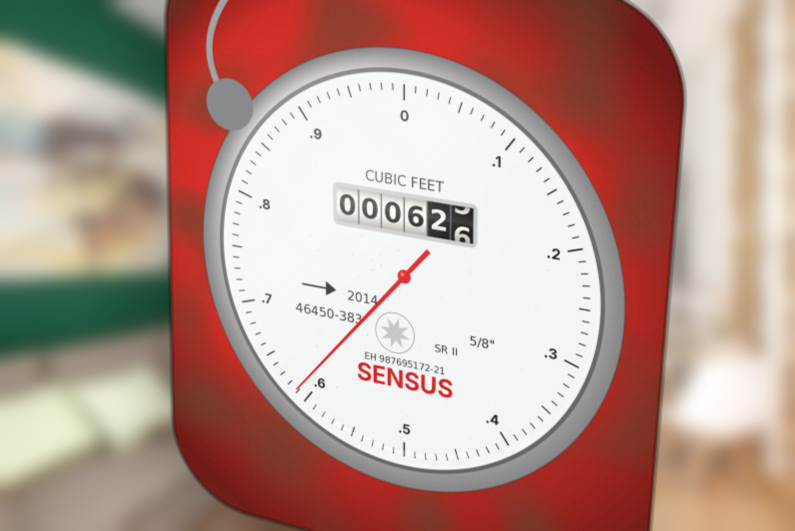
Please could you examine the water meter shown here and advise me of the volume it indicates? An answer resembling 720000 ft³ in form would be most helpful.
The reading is 625.61 ft³
